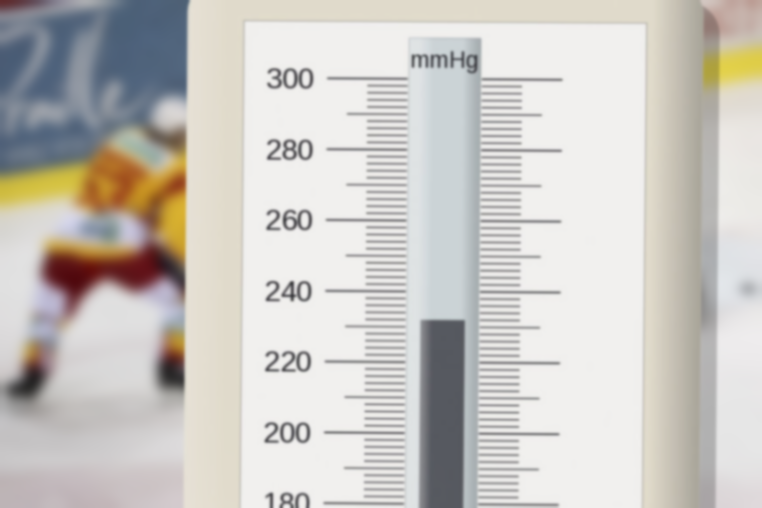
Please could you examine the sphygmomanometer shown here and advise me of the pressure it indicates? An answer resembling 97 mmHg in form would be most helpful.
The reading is 232 mmHg
